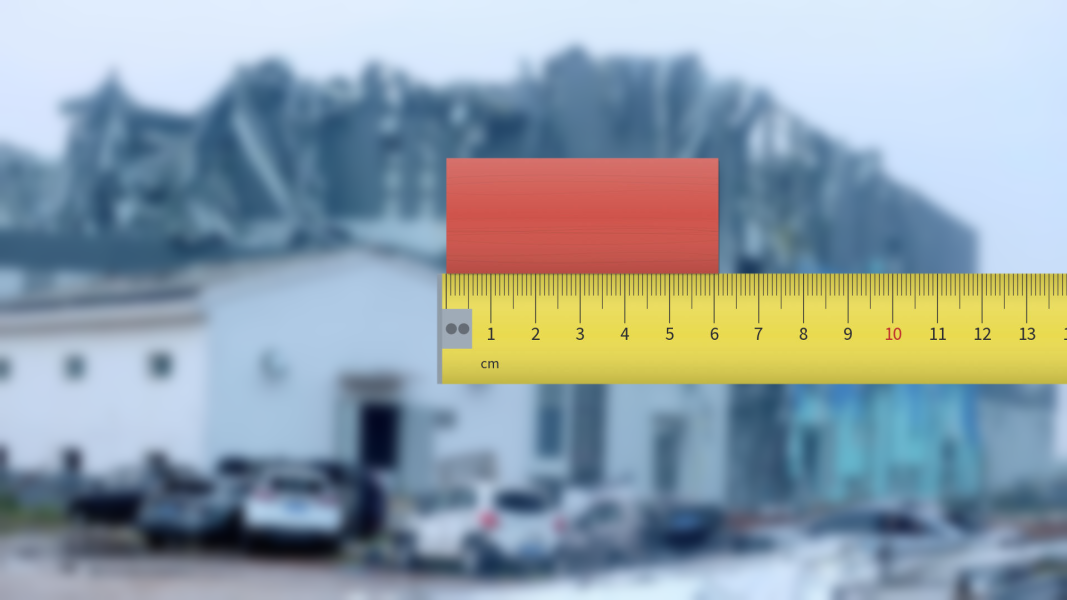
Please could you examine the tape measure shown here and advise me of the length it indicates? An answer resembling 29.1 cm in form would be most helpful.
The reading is 6.1 cm
